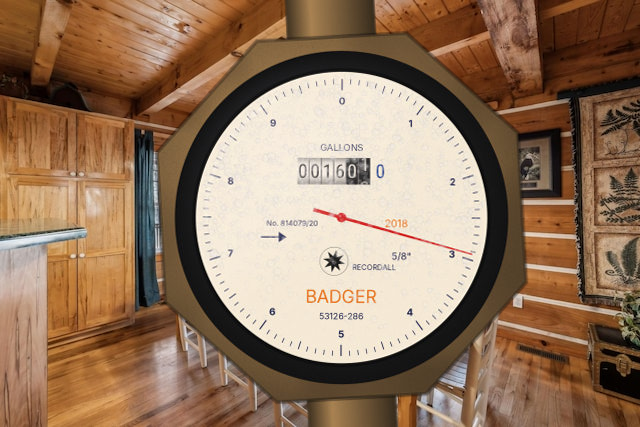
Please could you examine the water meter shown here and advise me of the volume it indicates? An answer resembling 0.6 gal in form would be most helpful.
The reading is 16012.9 gal
